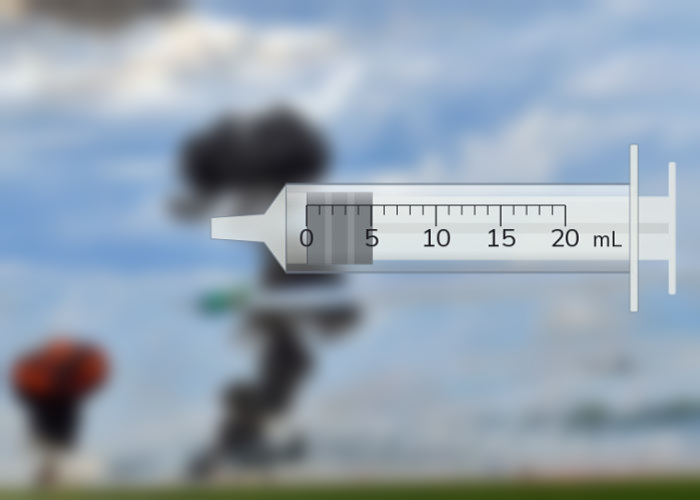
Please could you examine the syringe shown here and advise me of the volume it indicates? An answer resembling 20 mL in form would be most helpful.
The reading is 0 mL
